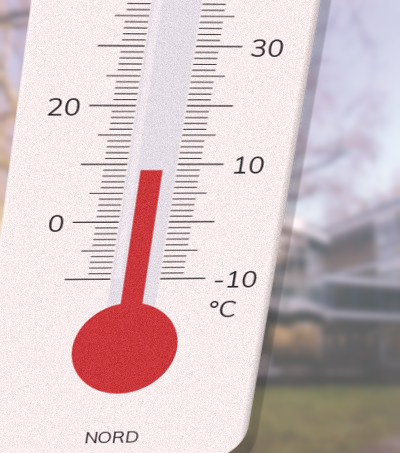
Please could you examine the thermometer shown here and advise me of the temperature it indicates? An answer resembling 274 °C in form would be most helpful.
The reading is 9 °C
